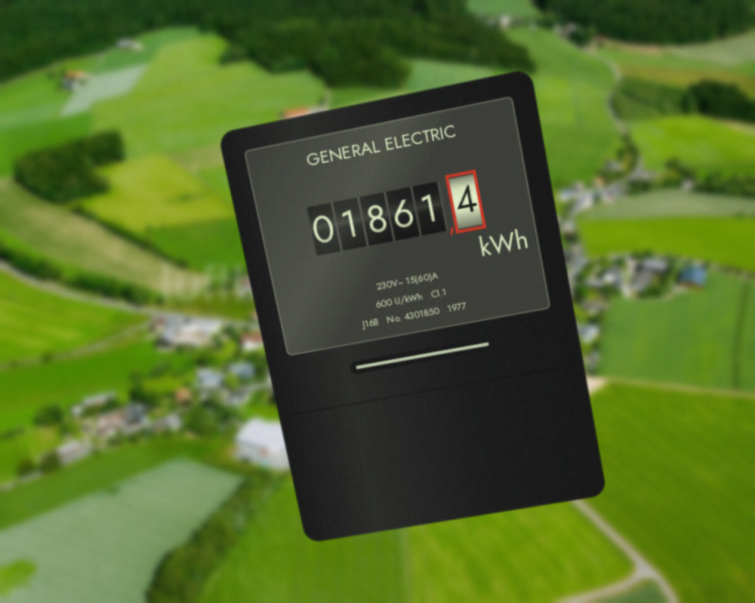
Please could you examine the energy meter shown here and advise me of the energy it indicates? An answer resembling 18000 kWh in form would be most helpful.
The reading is 1861.4 kWh
